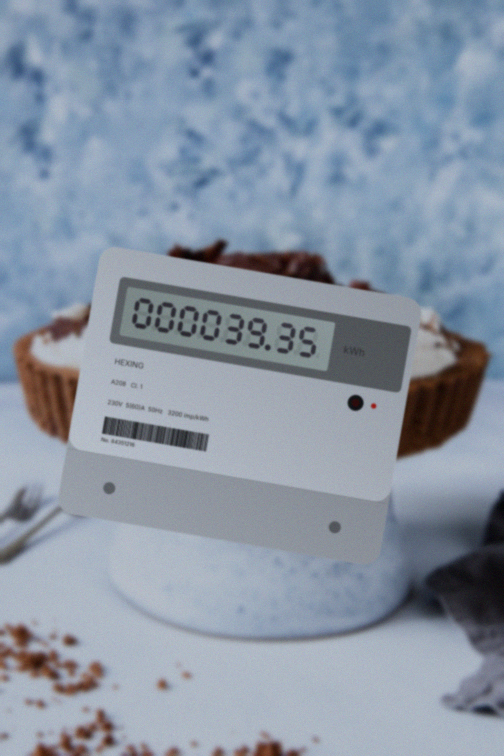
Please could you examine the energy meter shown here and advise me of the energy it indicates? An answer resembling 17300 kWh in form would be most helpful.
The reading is 39.35 kWh
